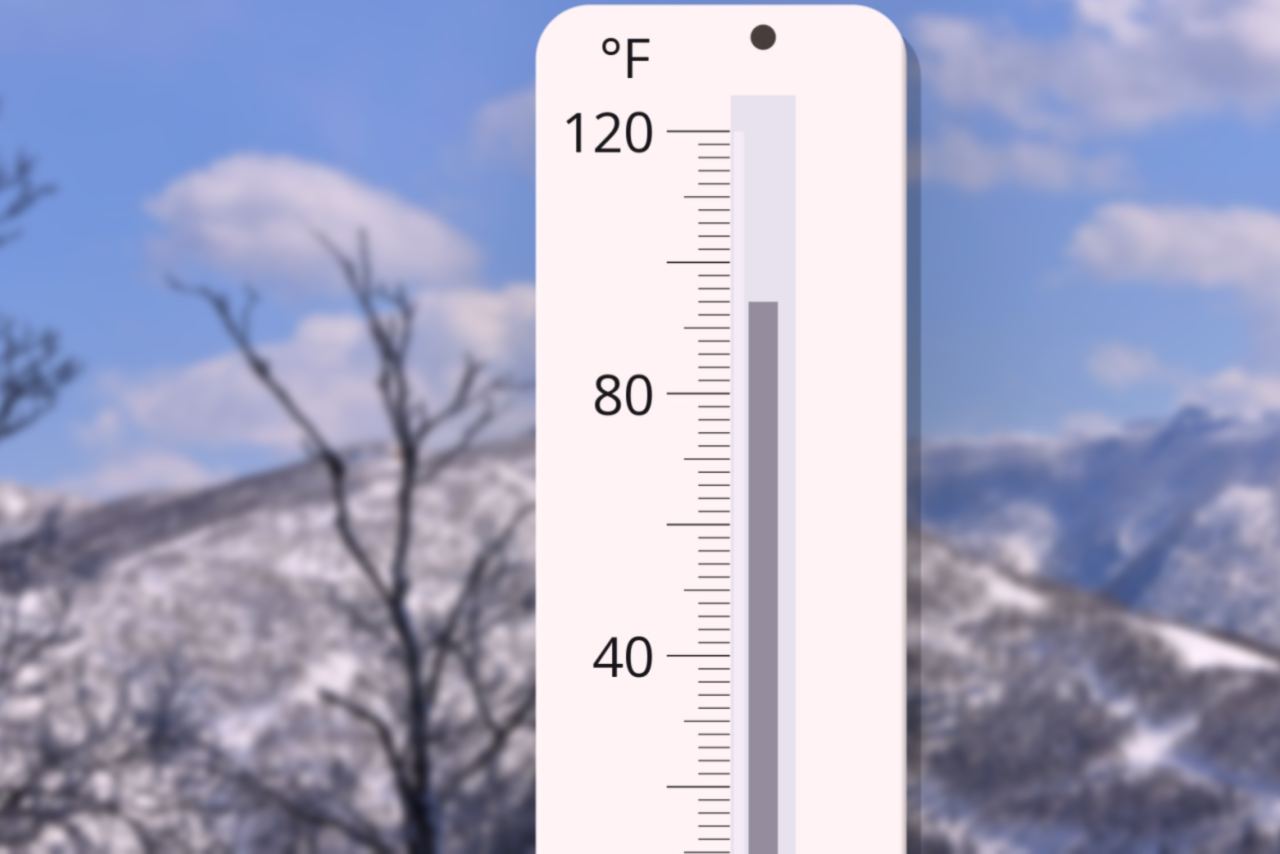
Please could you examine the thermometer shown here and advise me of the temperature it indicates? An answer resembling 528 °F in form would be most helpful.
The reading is 94 °F
